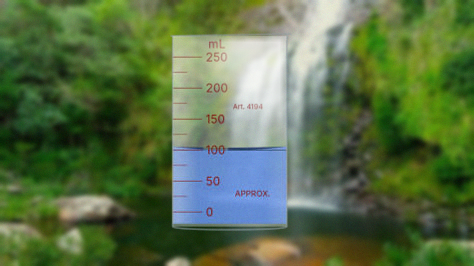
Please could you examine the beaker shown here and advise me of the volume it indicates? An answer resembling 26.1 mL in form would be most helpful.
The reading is 100 mL
